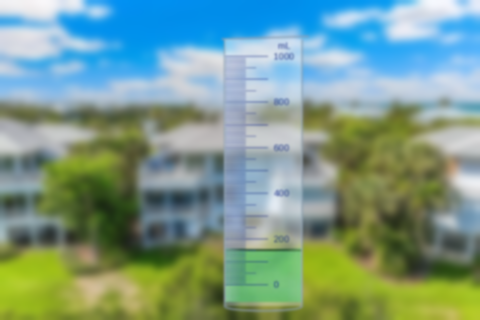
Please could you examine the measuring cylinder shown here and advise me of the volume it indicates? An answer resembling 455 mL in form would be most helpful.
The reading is 150 mL
